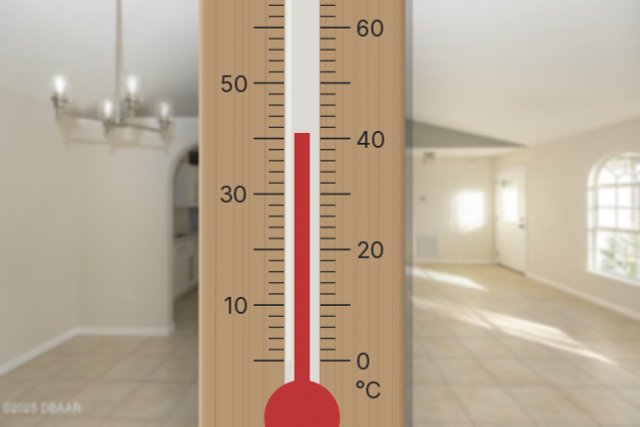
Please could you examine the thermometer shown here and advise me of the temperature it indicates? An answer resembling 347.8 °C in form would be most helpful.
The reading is 41 °C
